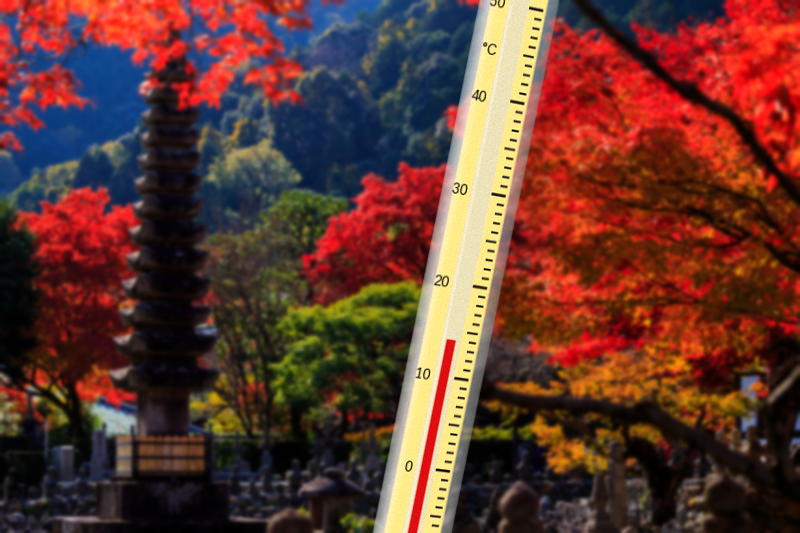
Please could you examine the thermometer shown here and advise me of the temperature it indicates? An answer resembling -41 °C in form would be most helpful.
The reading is 14 °C
